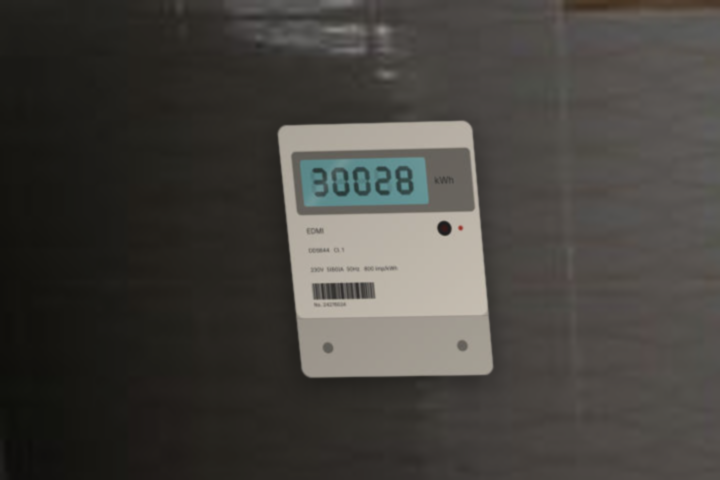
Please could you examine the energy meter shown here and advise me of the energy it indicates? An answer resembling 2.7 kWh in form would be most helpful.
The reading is 30028 kWh
